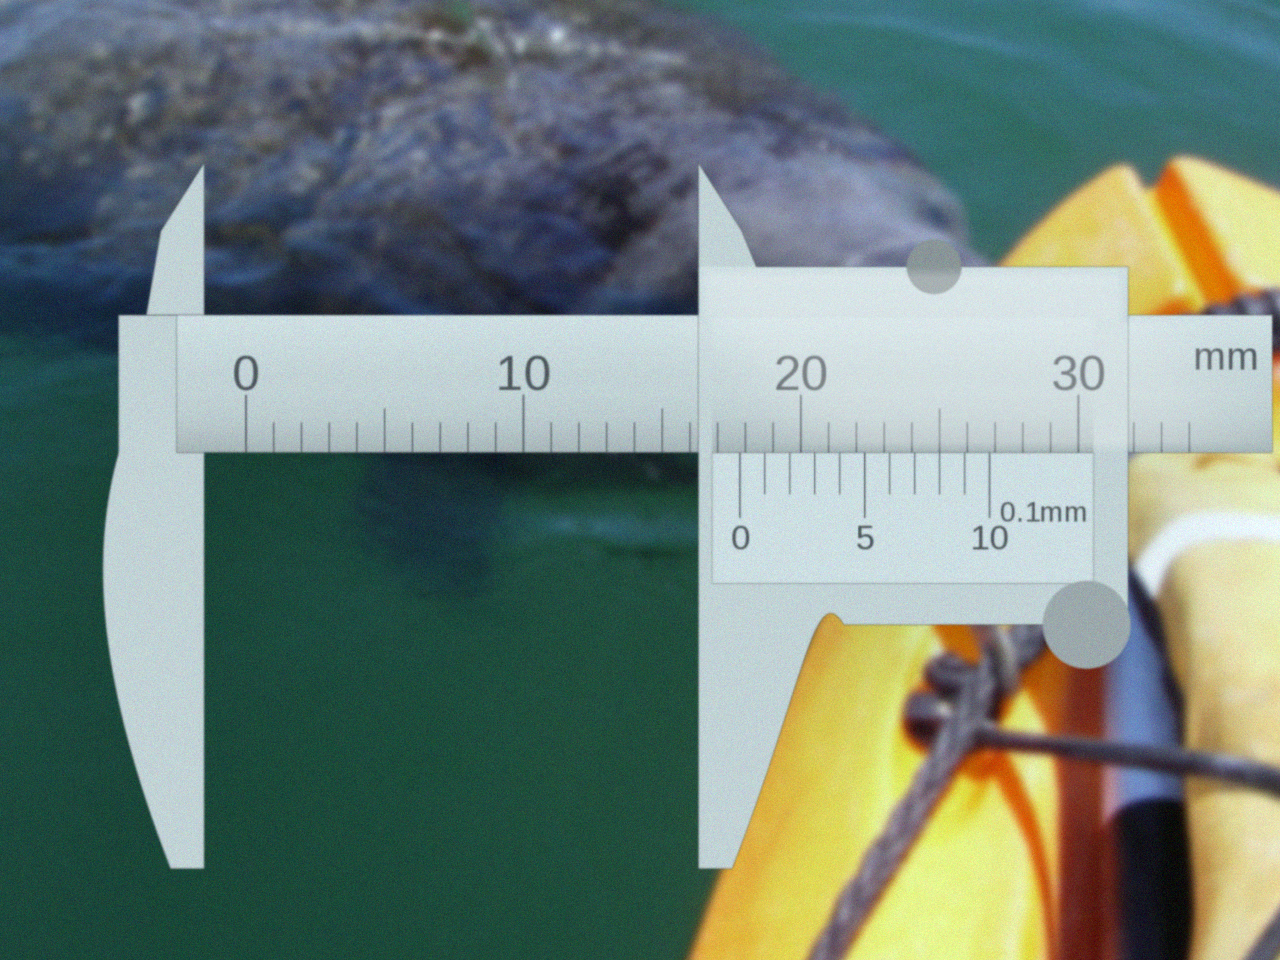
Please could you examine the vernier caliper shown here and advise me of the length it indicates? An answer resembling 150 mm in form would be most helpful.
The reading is 17.8 mm
